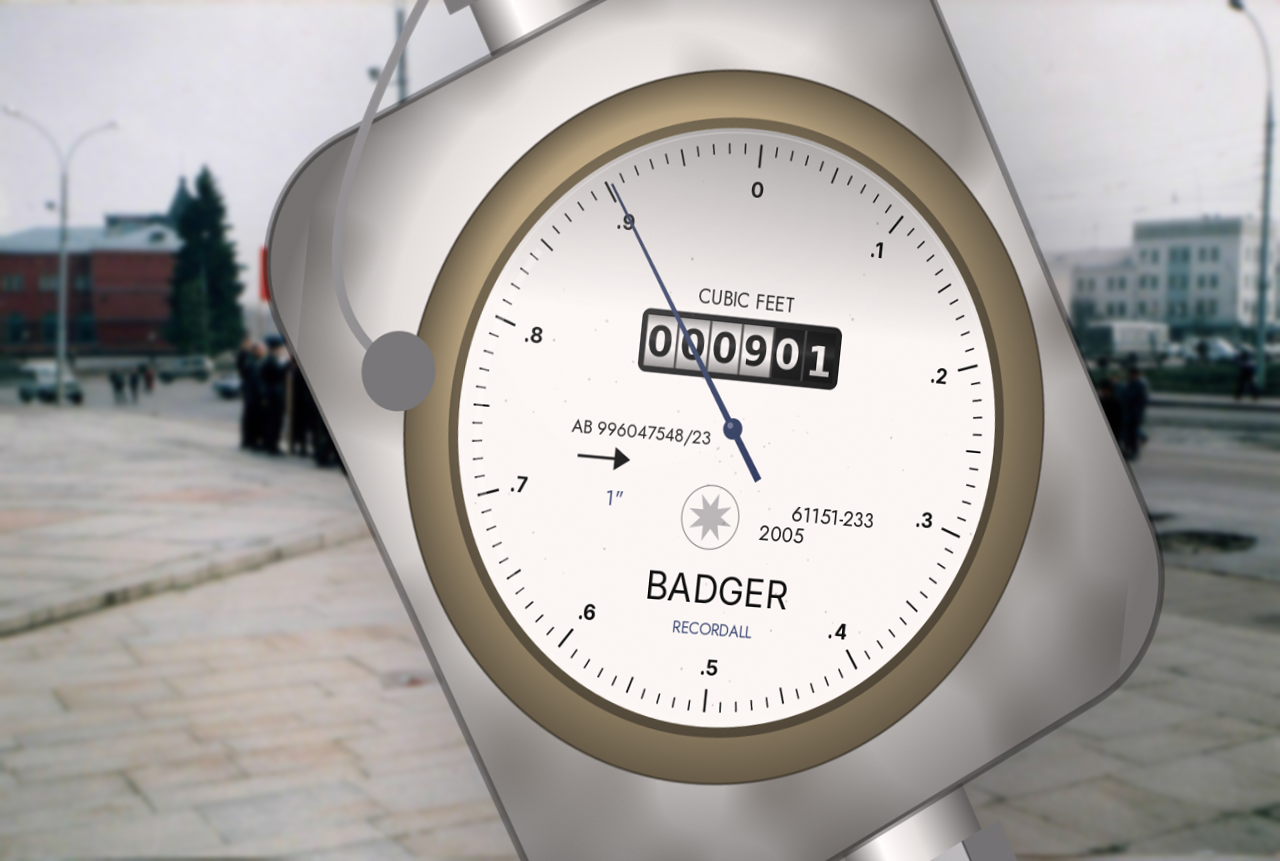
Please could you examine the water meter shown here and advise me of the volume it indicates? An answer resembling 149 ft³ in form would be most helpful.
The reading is 900.90 ft³
